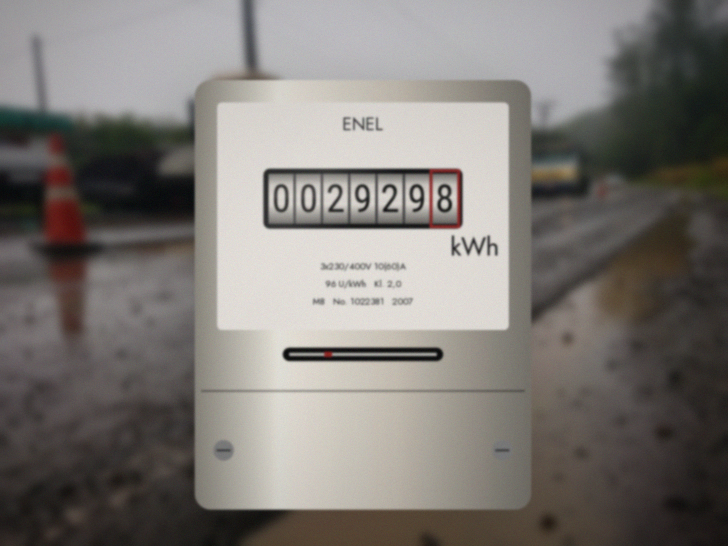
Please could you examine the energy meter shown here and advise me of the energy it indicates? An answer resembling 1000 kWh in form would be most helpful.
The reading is 2929.8 kWh
